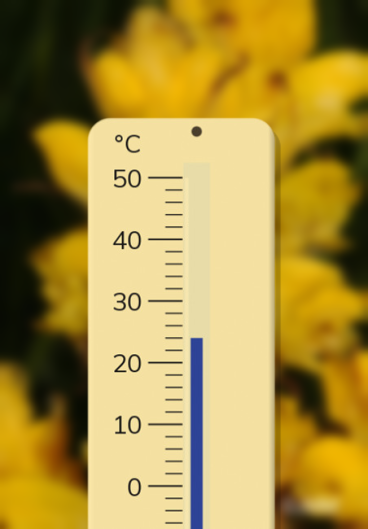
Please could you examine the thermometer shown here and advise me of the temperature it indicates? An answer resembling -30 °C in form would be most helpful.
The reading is 24 °C
